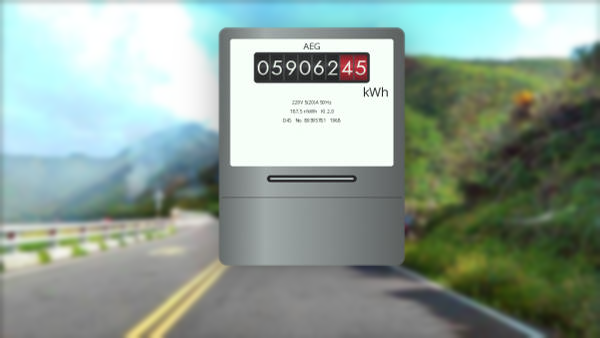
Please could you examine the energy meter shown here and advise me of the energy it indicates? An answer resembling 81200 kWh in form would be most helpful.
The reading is 59062.45 kWh
